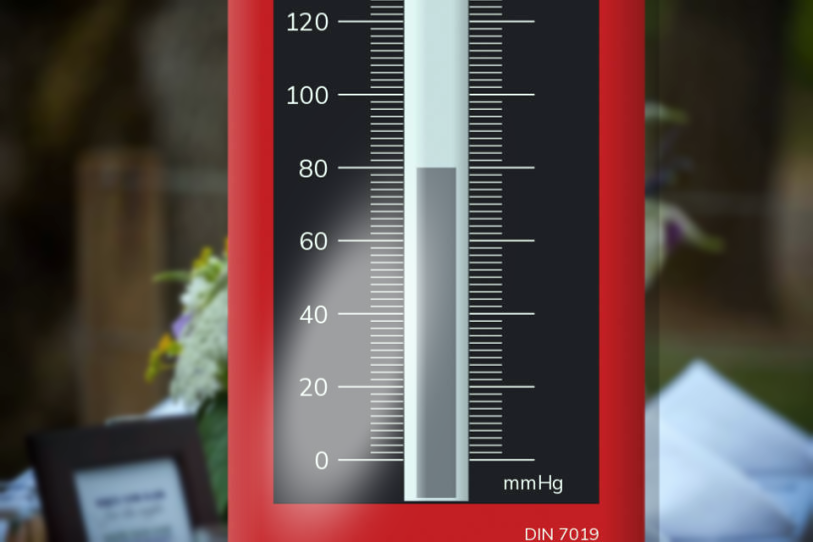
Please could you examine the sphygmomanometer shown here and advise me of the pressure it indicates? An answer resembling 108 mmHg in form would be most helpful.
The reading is 80 mmHg
